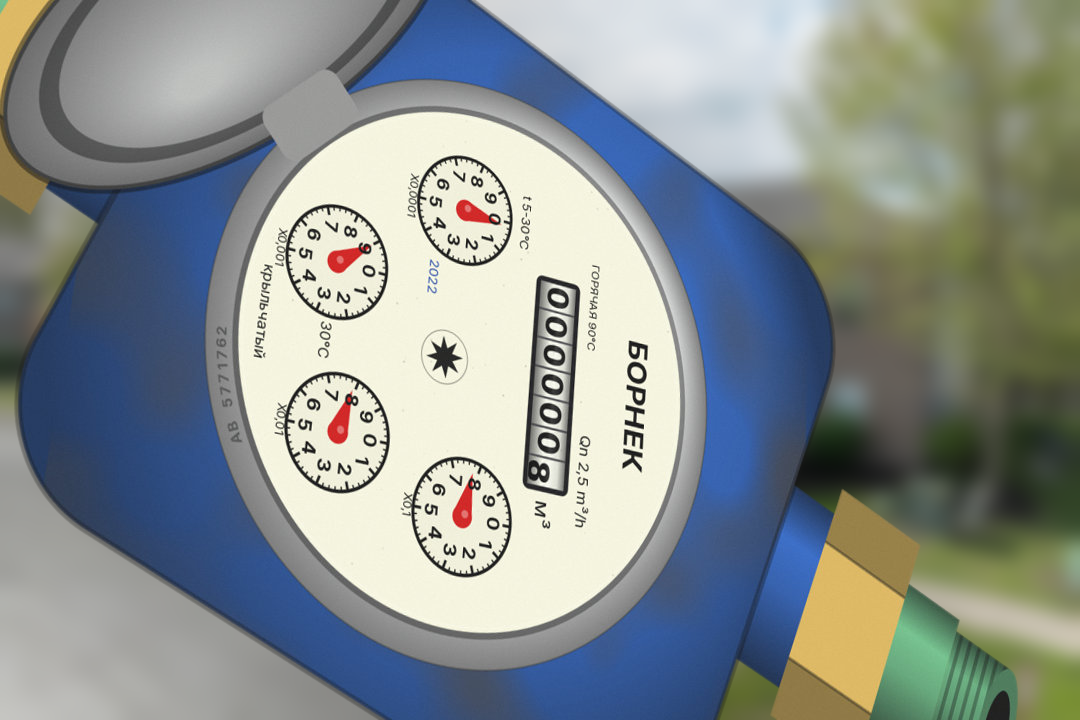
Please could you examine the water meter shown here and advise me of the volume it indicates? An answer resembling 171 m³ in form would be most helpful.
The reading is 7.7790 m³
